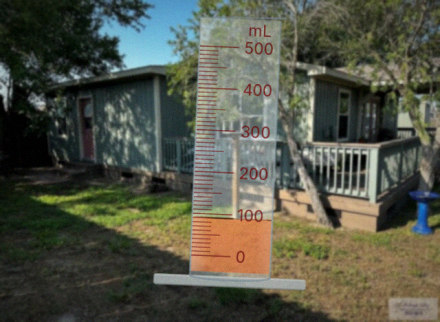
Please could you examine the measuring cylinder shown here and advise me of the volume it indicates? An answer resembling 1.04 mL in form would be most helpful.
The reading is 90 mL
